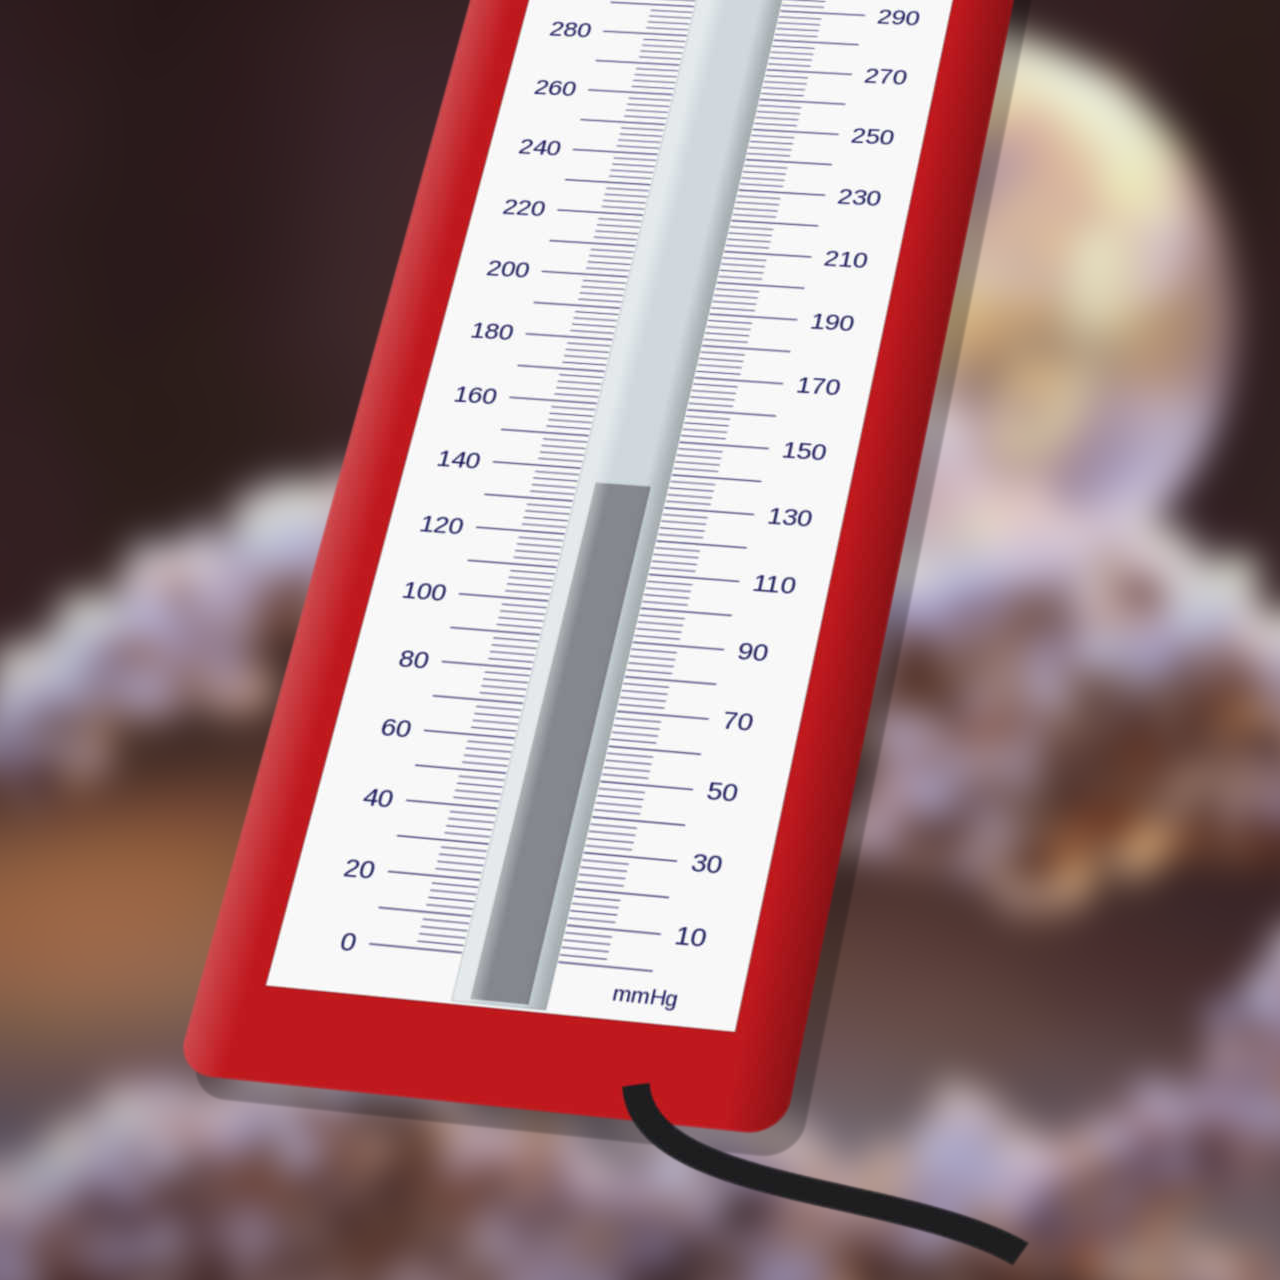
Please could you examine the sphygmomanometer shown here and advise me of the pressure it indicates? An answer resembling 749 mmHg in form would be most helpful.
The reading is 136 mmHg
